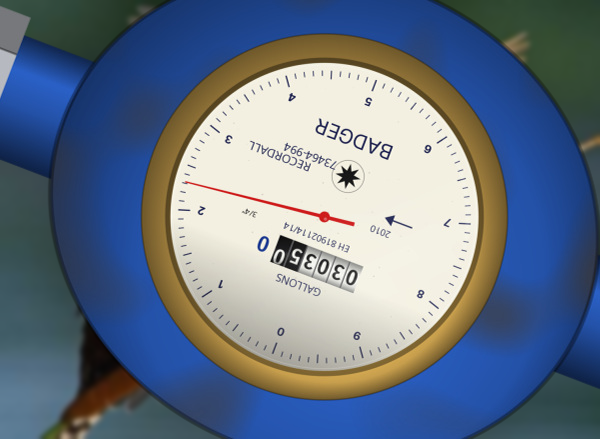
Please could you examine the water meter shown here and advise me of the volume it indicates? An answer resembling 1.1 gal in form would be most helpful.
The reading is 303502.3 gal
